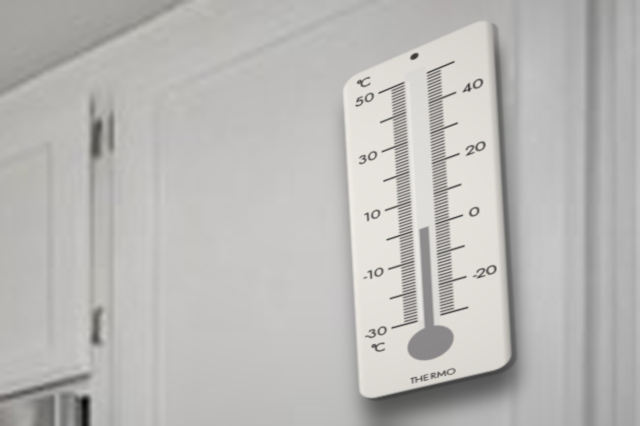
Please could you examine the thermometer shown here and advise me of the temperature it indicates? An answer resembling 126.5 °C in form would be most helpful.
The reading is 0 °C
